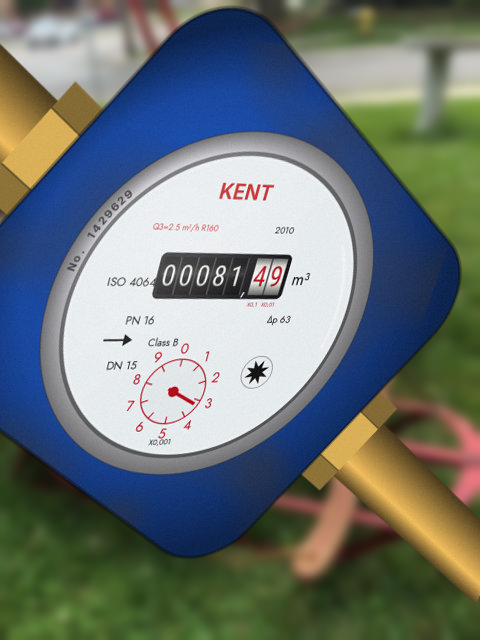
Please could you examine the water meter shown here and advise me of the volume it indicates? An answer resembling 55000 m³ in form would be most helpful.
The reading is 81.493 m³
